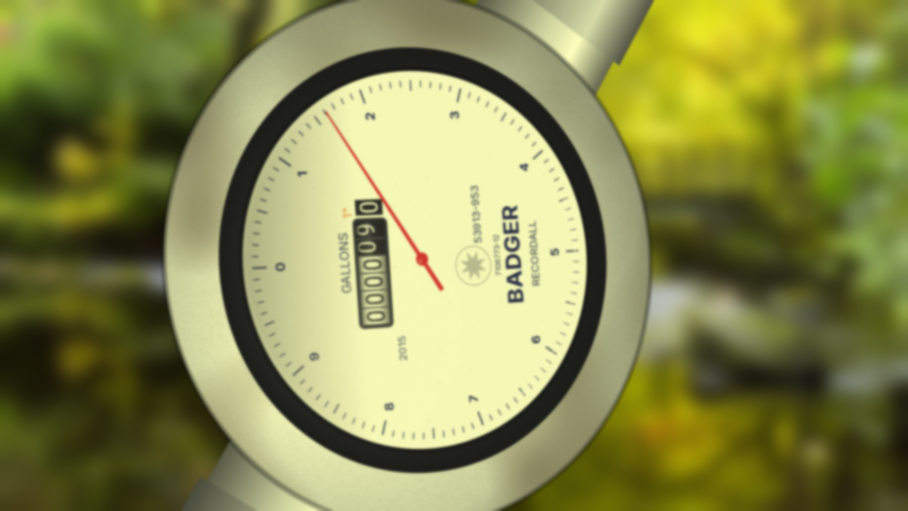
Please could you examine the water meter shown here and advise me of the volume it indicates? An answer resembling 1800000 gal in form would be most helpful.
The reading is 91.6 gal
